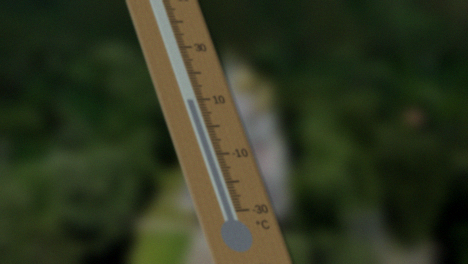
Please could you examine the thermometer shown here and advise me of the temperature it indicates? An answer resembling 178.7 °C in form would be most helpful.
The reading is 10 °C
